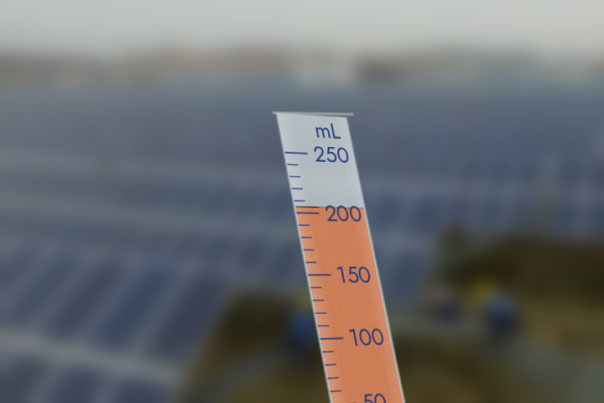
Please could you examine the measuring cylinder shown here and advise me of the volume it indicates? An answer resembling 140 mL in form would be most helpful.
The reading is 205 mL
